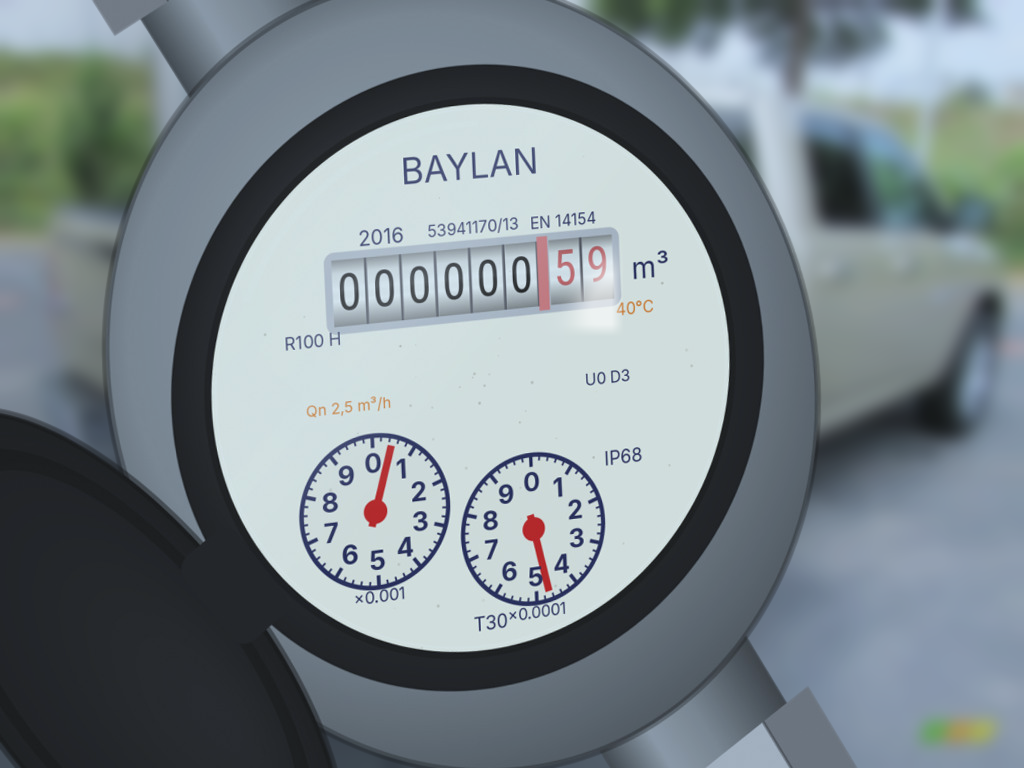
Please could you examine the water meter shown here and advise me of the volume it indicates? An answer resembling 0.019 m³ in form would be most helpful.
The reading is 0.5904 m³
